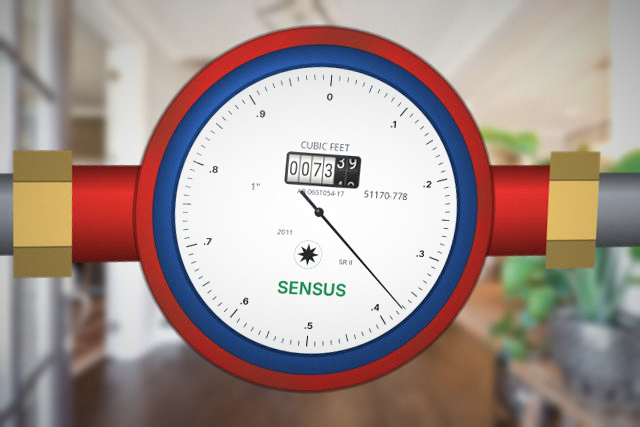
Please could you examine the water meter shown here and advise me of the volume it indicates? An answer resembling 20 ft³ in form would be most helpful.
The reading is 7339.37 ft³
